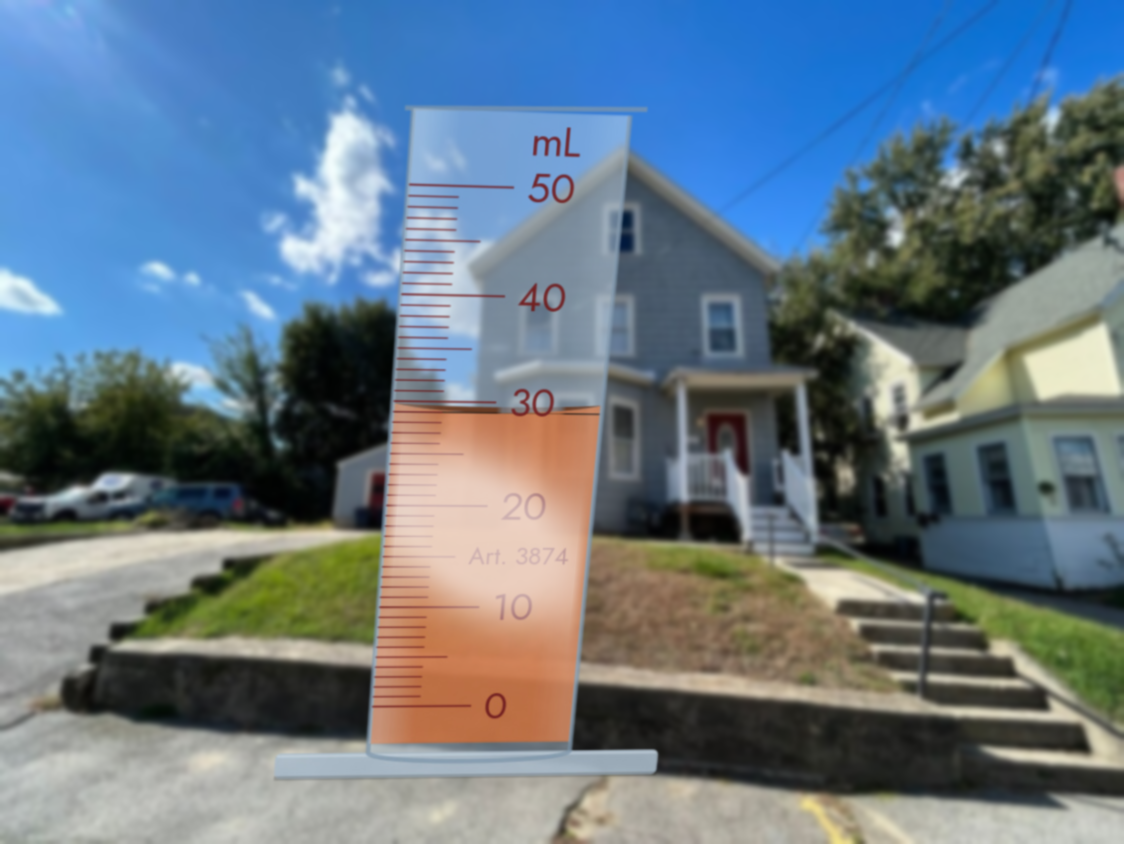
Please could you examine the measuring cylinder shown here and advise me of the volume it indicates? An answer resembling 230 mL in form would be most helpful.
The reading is 29 mL
